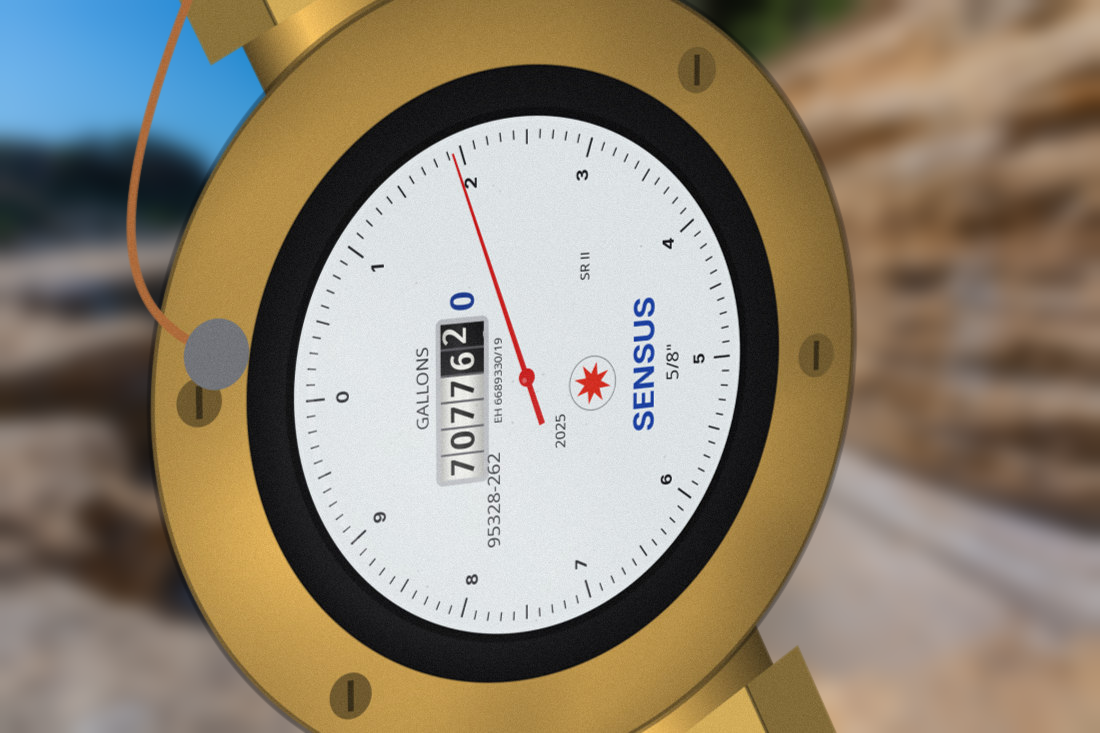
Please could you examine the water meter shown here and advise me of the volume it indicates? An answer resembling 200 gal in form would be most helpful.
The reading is 7077621.9 gal
